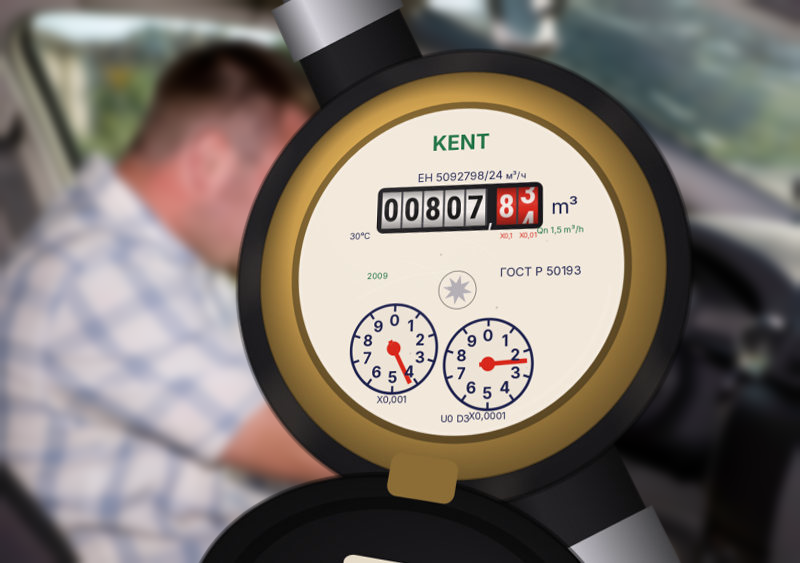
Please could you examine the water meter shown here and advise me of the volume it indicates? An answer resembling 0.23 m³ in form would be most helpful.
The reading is 807.8342 m³
